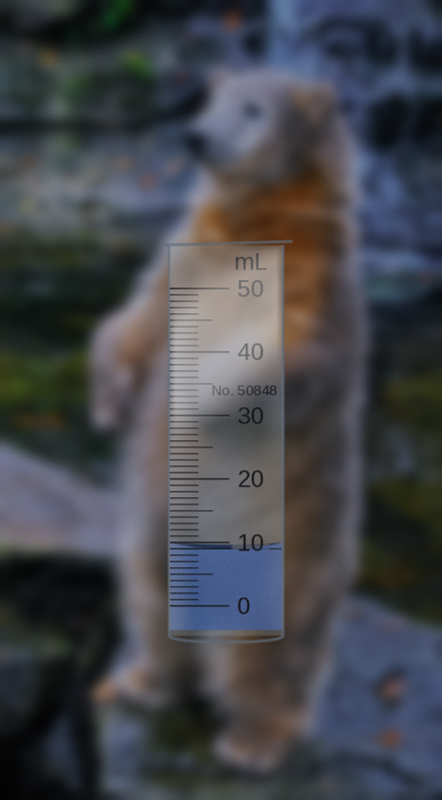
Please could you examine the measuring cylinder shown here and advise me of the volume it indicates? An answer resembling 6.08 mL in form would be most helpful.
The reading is 9 mL
